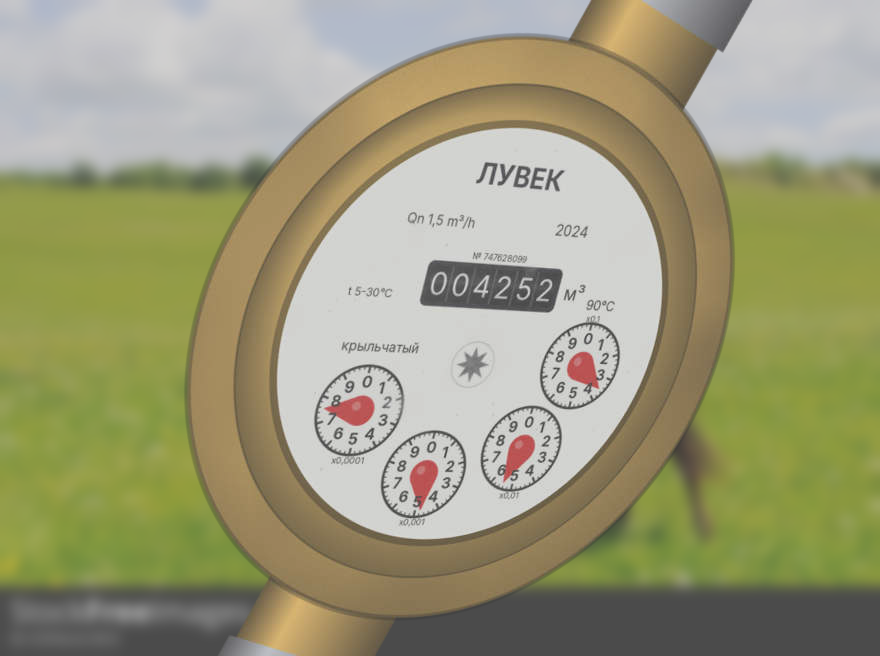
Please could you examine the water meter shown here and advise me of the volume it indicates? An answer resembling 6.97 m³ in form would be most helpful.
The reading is 4252.3547 m³
